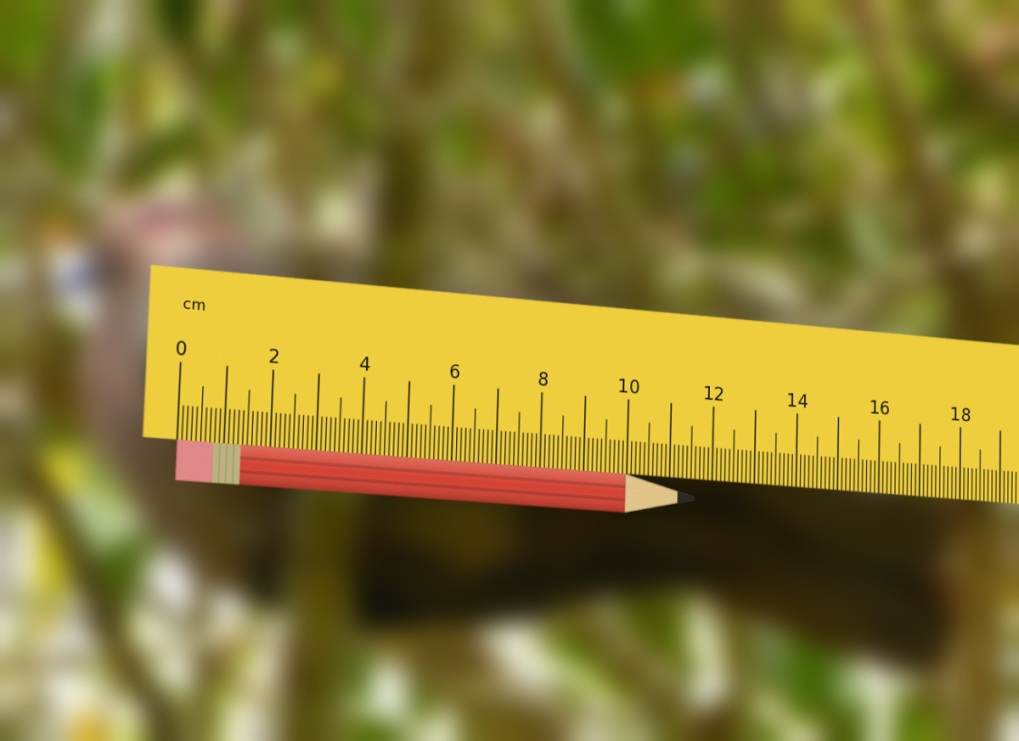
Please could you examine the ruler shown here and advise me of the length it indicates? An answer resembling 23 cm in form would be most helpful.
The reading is 11.6 cm
